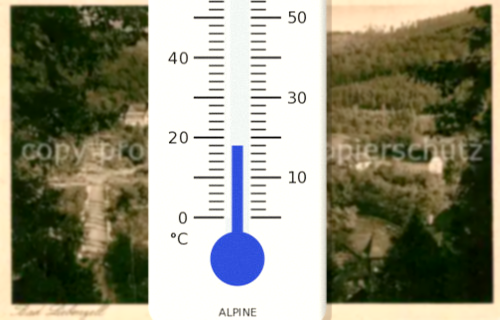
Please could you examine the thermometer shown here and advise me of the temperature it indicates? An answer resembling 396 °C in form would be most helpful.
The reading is 18 °C
